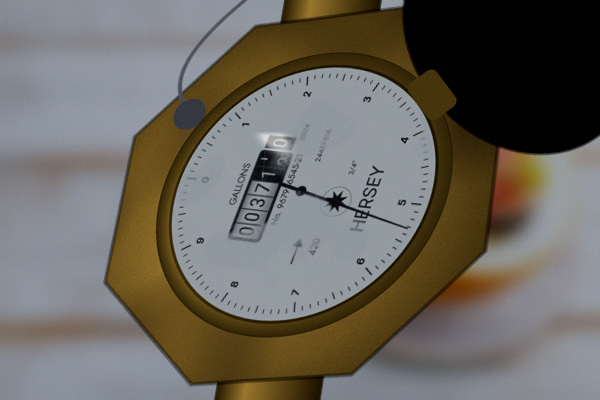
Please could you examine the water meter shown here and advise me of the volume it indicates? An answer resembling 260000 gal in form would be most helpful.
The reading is 37115.3 gal
